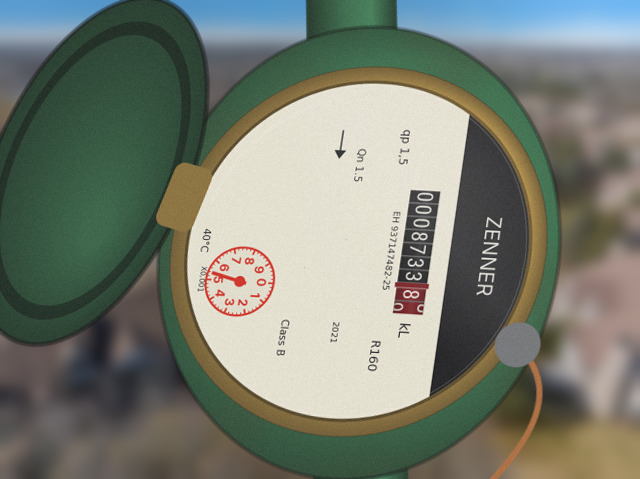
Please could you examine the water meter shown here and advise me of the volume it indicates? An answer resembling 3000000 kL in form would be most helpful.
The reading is 8733.885 kL
